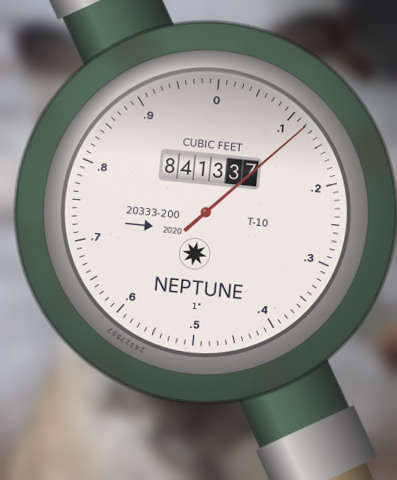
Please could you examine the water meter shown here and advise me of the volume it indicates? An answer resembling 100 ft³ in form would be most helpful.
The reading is 841337.12 ft³
